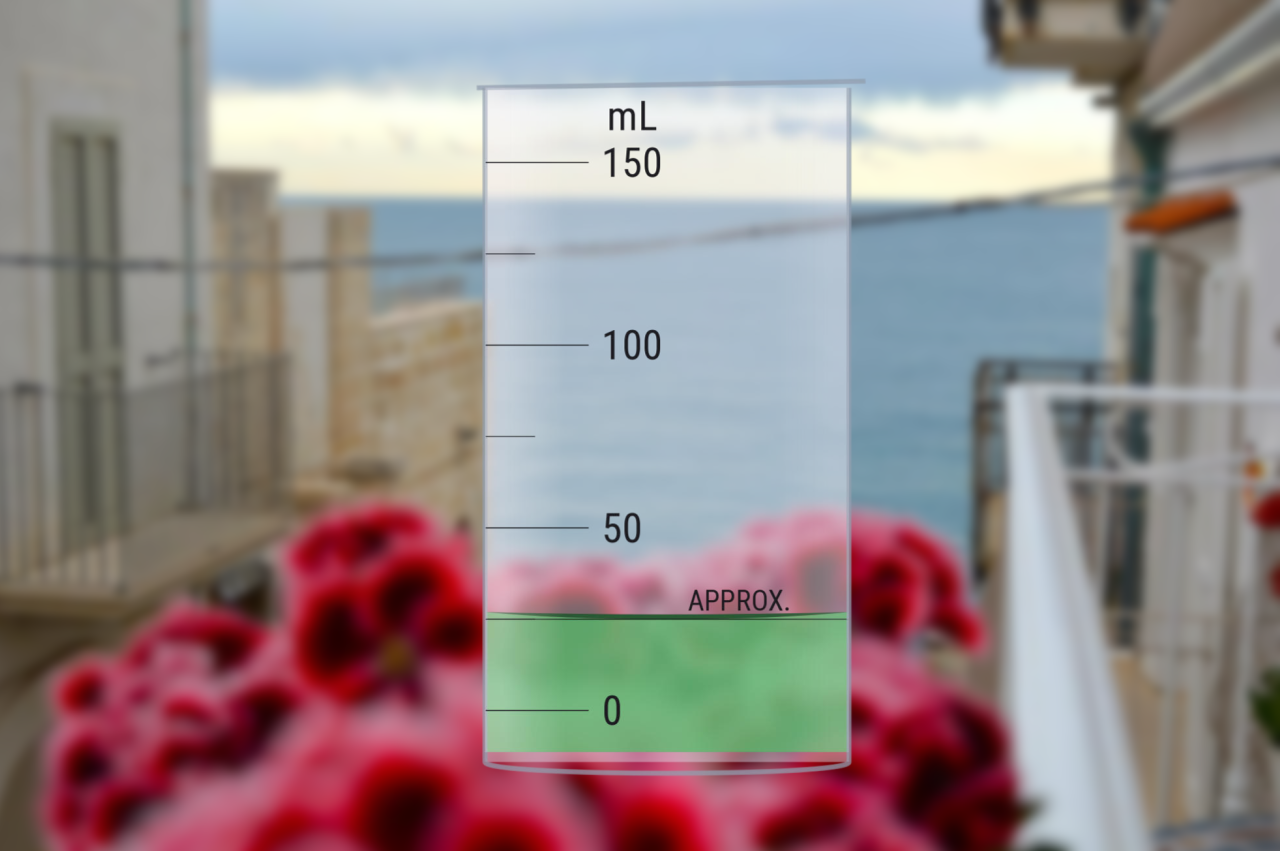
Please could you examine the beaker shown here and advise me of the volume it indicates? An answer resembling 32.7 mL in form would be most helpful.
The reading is 25 mL
